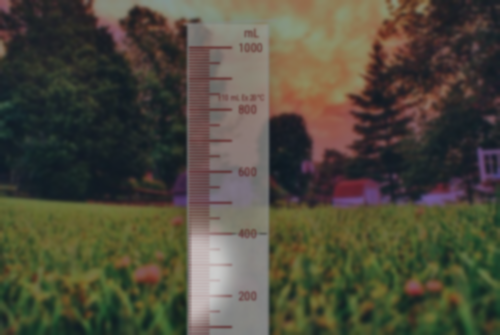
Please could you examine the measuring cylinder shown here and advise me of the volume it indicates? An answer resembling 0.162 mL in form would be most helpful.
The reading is 400 mL
